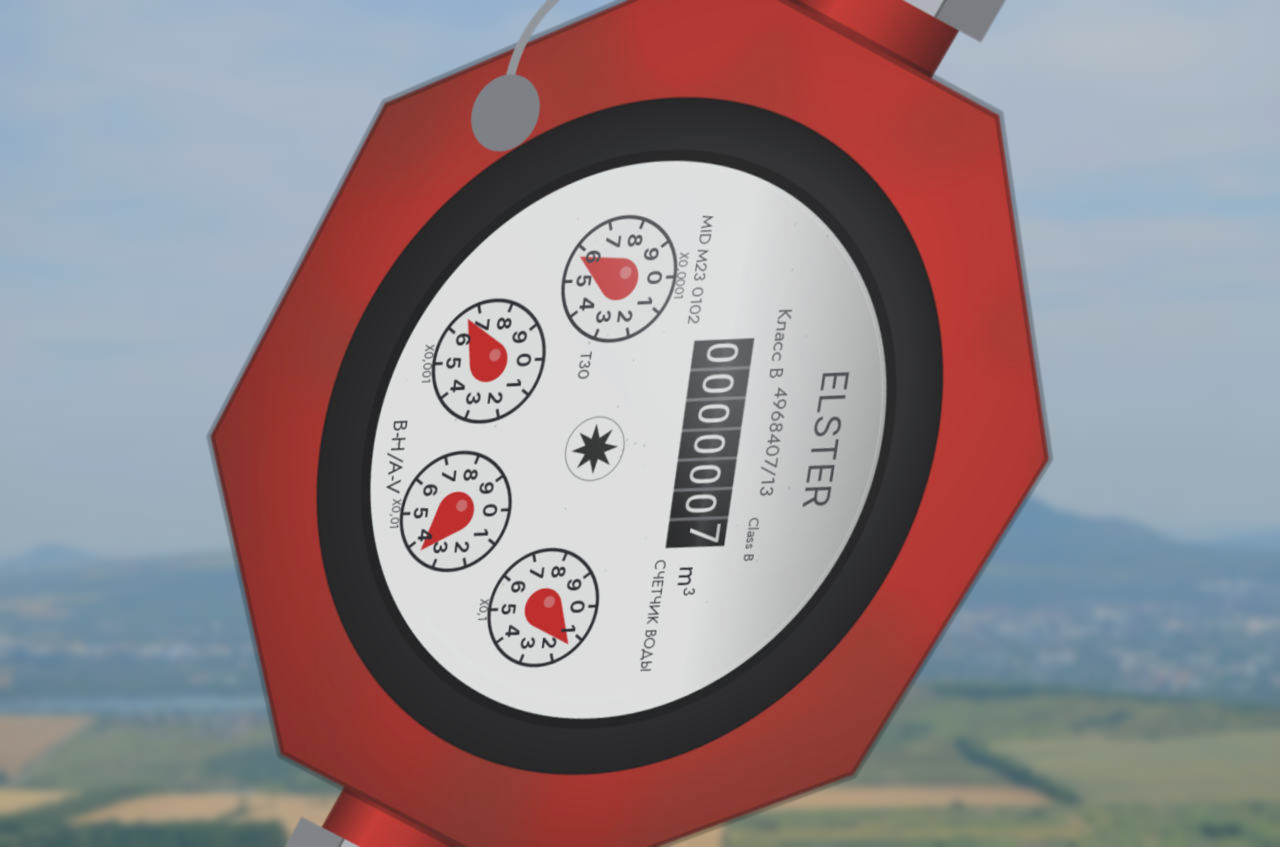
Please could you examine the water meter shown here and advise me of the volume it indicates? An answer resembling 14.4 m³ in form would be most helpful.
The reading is 7.1365 m³
